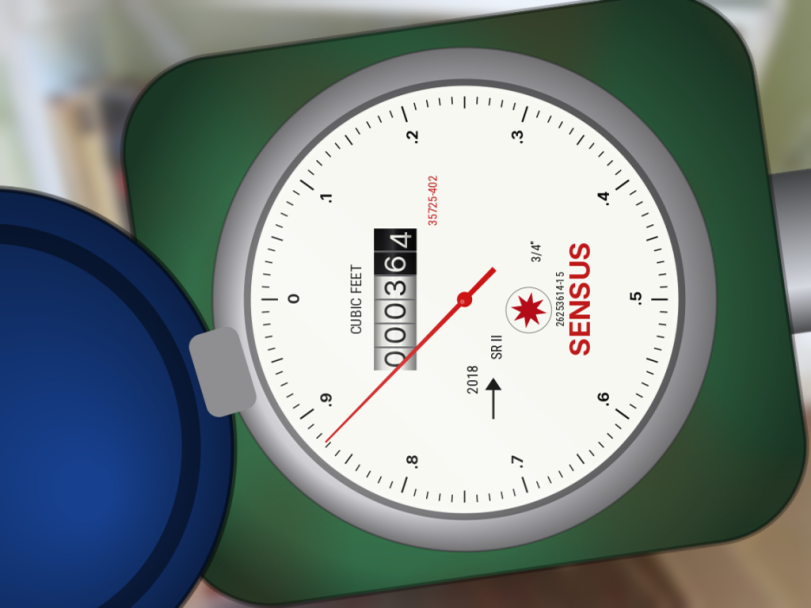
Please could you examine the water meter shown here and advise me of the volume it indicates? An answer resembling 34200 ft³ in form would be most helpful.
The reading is 363.87 ft³
